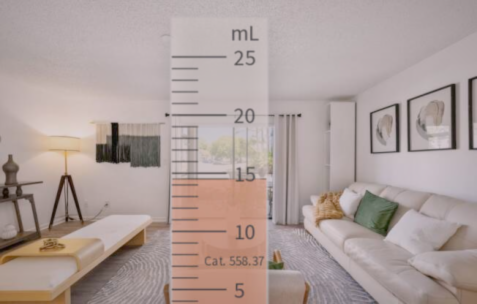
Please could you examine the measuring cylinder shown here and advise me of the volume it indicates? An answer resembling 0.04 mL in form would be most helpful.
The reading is 14.5 mL
